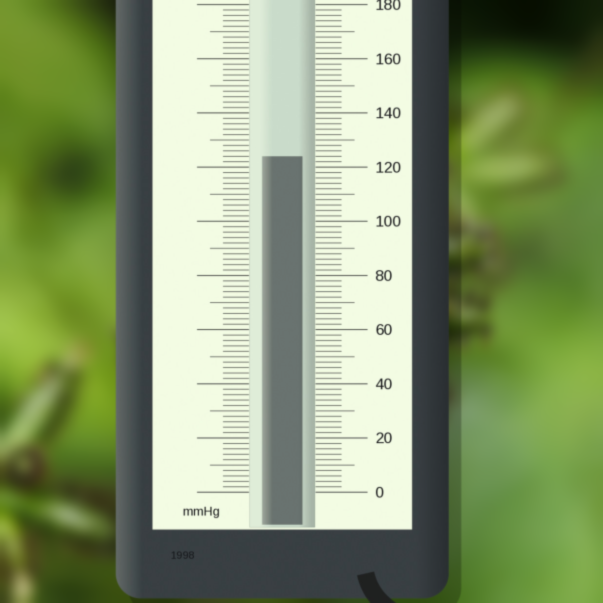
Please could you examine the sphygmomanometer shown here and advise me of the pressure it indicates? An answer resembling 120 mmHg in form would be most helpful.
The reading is 124 mmHg
